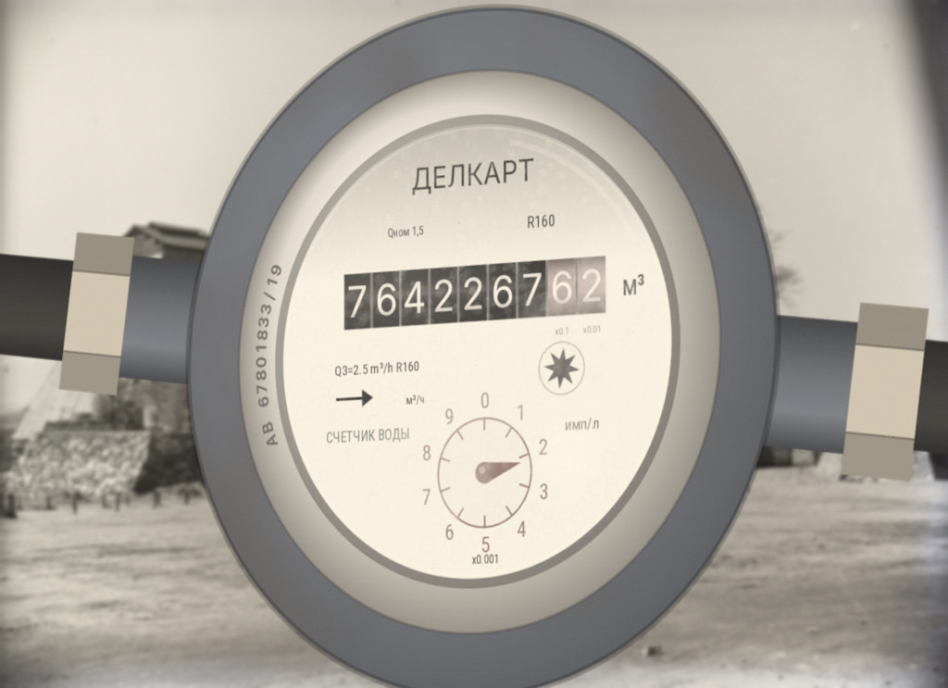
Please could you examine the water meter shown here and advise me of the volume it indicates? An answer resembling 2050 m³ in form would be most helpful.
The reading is 7642267.622 m³
